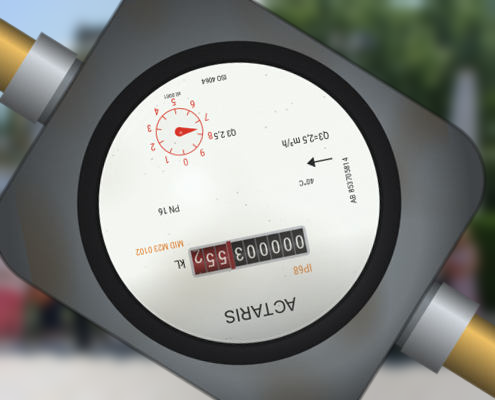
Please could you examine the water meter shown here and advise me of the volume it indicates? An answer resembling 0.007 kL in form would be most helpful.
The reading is 3.5517 kL
